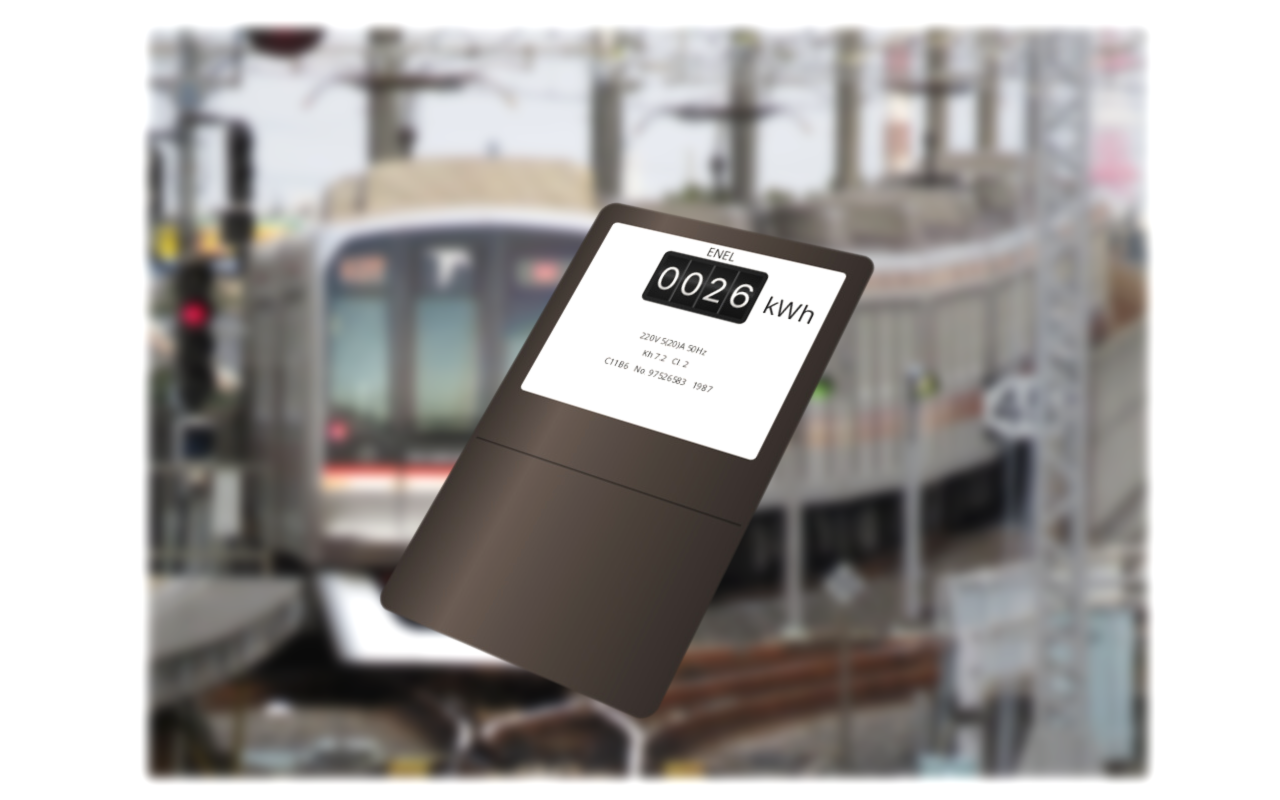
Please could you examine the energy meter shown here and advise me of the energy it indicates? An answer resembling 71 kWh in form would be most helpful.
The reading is 26 kWh
